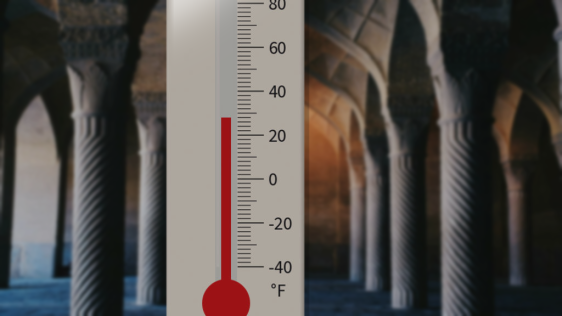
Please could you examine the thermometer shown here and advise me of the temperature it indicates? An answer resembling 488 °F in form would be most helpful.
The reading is 28 °F
